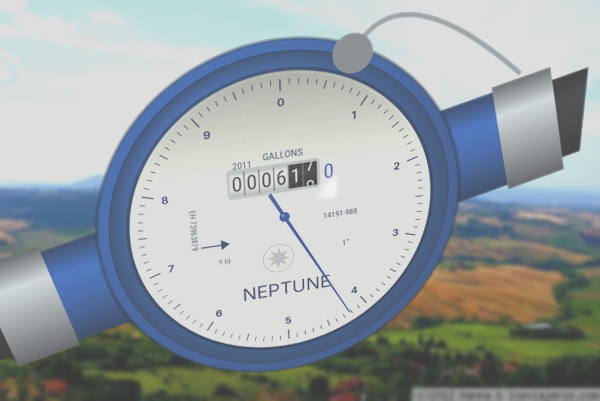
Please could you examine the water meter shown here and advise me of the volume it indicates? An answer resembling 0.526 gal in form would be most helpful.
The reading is 6174.2 gal
